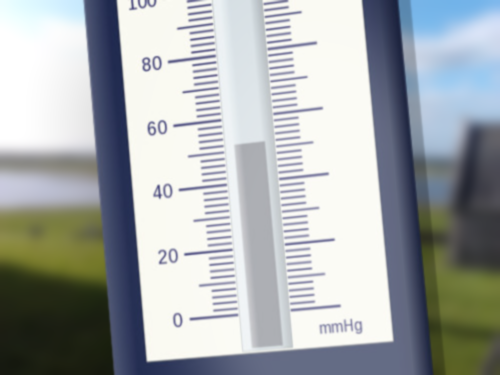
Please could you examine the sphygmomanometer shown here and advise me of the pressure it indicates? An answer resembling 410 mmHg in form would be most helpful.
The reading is 52 mmHg
